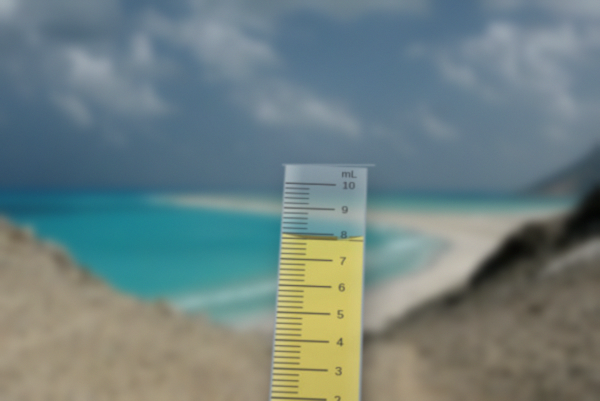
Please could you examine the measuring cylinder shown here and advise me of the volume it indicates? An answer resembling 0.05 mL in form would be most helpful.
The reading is 7.8 mL
